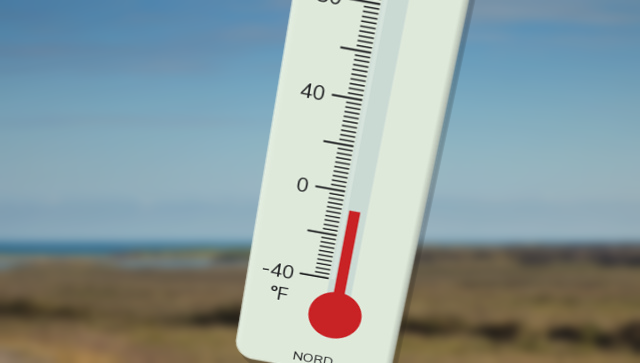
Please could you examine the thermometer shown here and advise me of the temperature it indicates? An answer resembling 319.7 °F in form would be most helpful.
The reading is -8 °F
